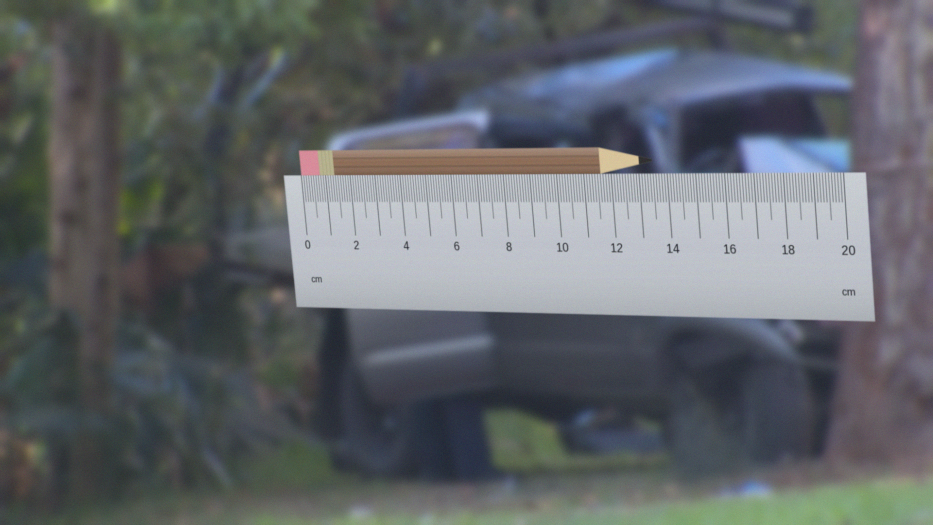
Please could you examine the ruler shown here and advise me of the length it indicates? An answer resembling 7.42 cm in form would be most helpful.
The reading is 13.5 cm
